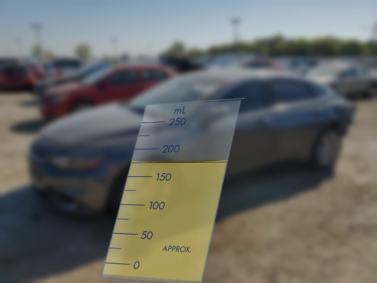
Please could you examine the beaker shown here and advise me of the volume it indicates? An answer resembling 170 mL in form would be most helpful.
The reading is 175 mL
